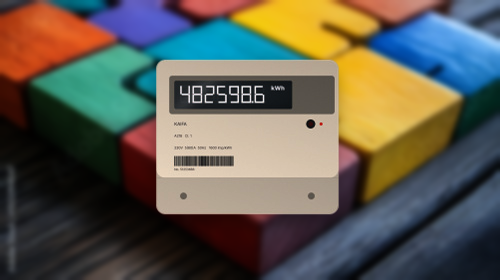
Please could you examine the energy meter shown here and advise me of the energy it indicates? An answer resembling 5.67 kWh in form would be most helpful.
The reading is 482598.6 kWh
